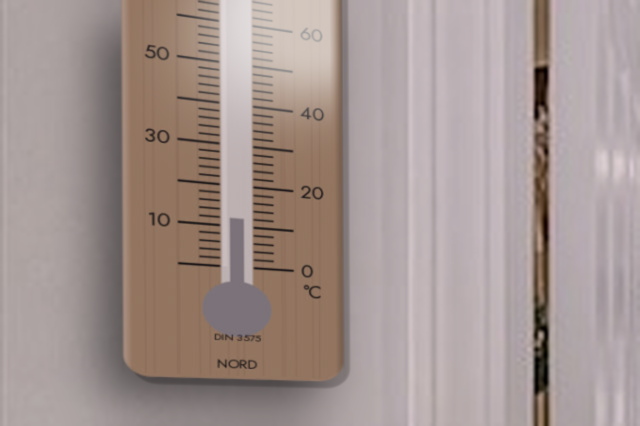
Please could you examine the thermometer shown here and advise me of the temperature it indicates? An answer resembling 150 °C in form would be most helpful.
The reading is 12 °C
